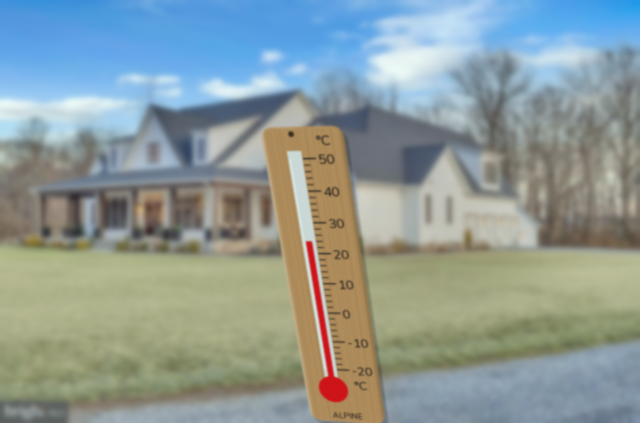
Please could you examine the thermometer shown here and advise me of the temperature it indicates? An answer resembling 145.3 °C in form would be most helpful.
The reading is 24 °C
